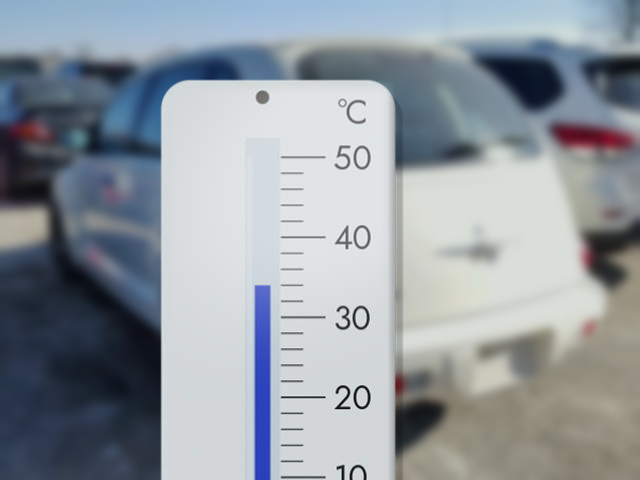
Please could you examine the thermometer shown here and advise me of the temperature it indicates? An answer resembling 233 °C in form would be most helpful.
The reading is 34 °C
